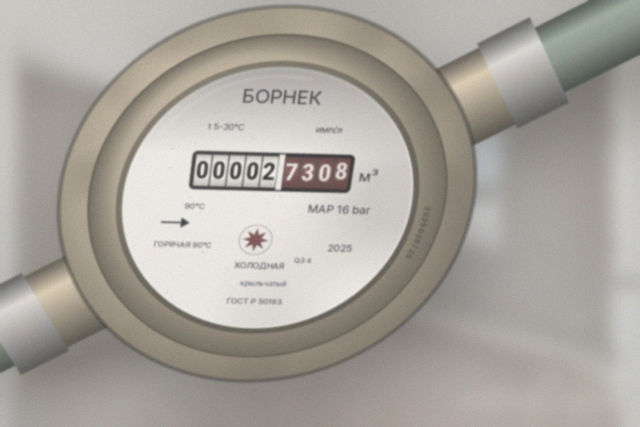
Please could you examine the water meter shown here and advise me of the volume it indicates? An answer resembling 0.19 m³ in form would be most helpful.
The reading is 2.7308 m³
